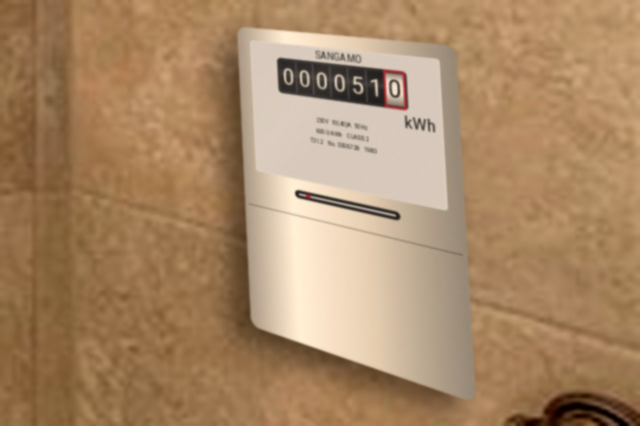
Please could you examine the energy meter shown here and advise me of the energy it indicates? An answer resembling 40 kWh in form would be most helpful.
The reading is 51.0 kWh
